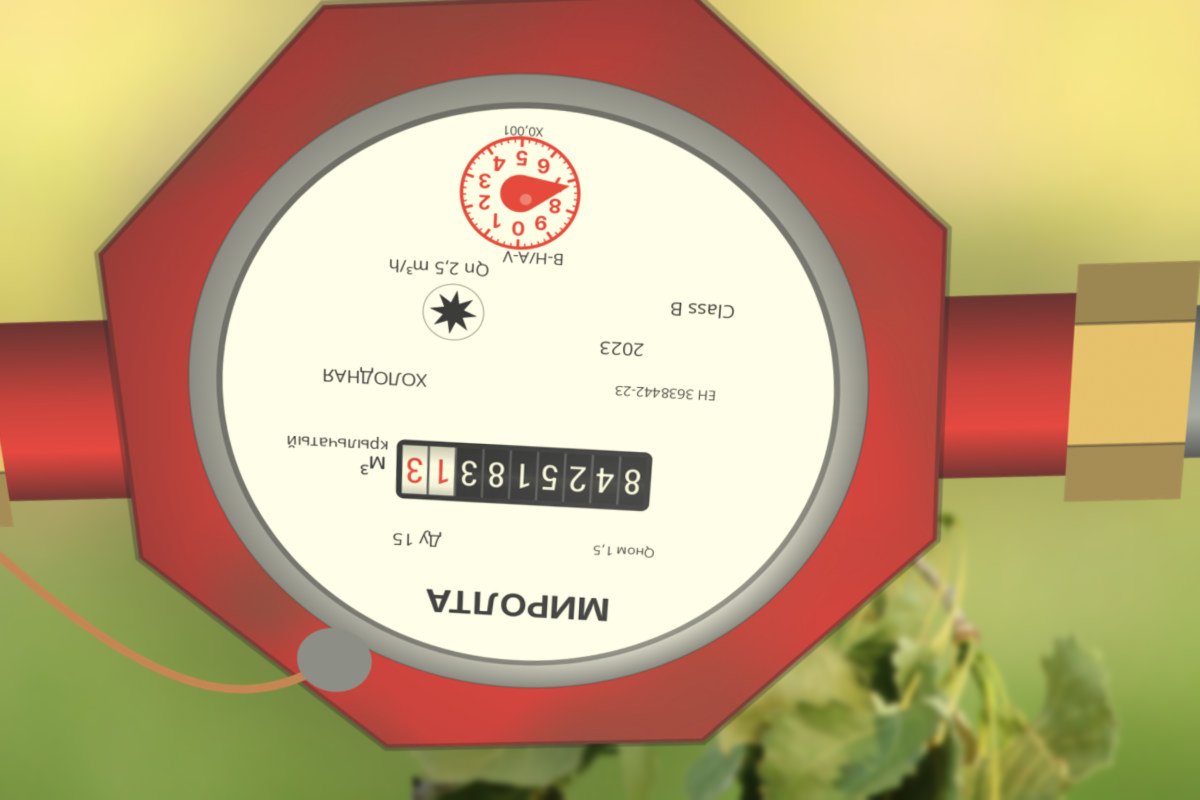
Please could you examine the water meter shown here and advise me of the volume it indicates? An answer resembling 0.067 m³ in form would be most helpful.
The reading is 8425183.137 m³
